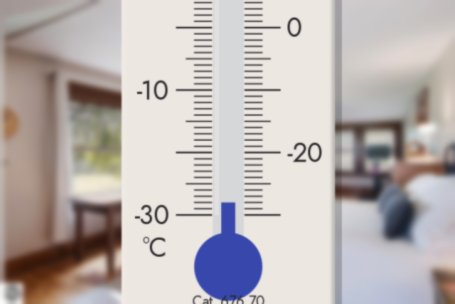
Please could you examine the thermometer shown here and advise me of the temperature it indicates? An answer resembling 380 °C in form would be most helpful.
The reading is -28 °C
